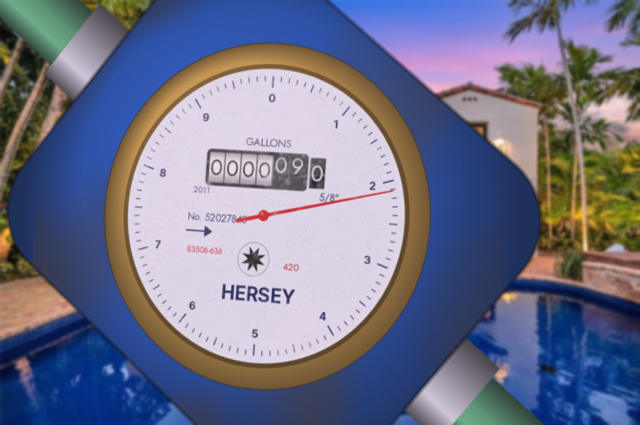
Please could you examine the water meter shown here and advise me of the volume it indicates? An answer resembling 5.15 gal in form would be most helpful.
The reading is 92.1 gal
